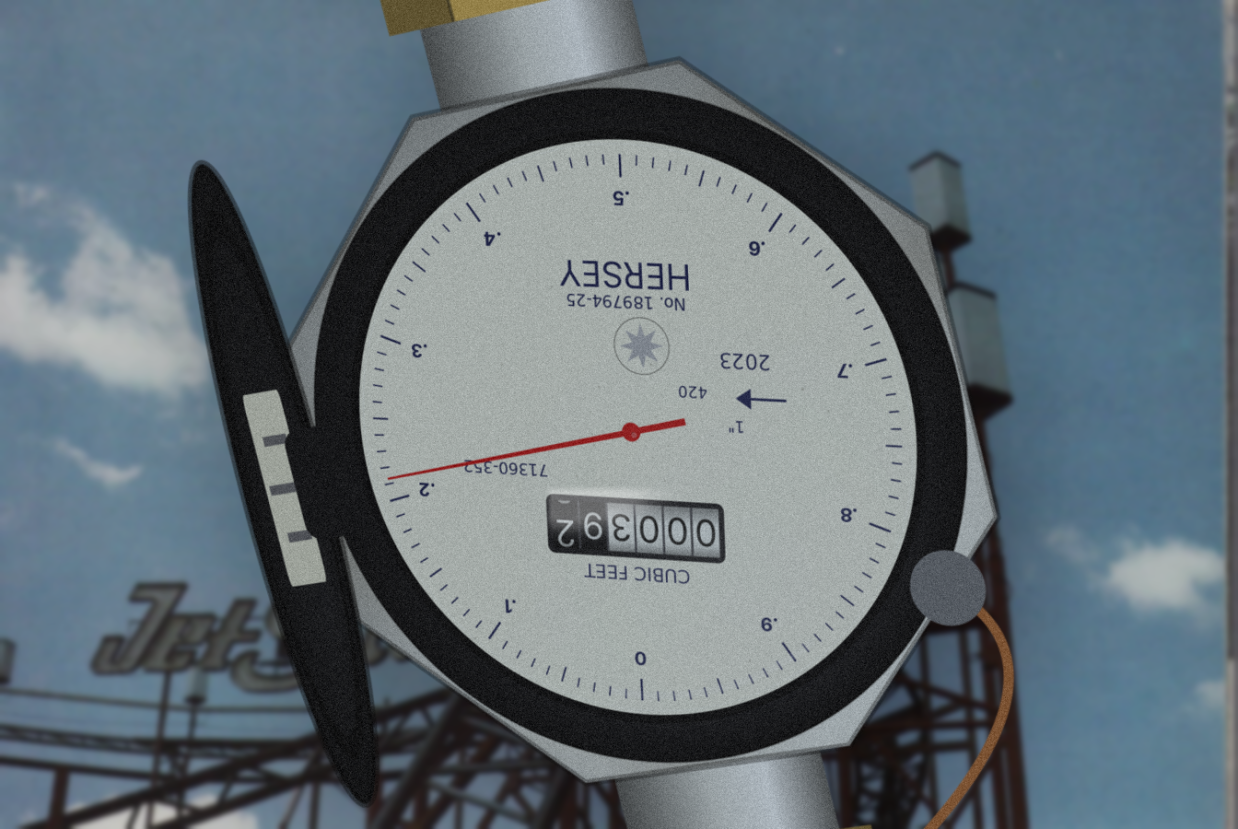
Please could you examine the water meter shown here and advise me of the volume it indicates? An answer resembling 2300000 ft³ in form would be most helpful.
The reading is 392.21 ft³
